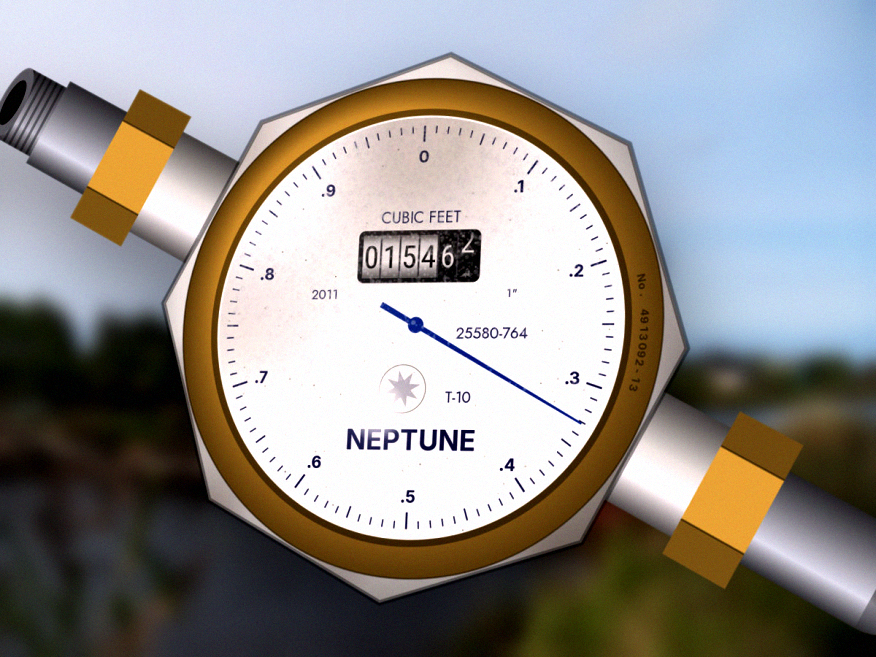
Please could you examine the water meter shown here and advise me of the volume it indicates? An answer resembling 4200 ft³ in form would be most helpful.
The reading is 15462.33 ft³
